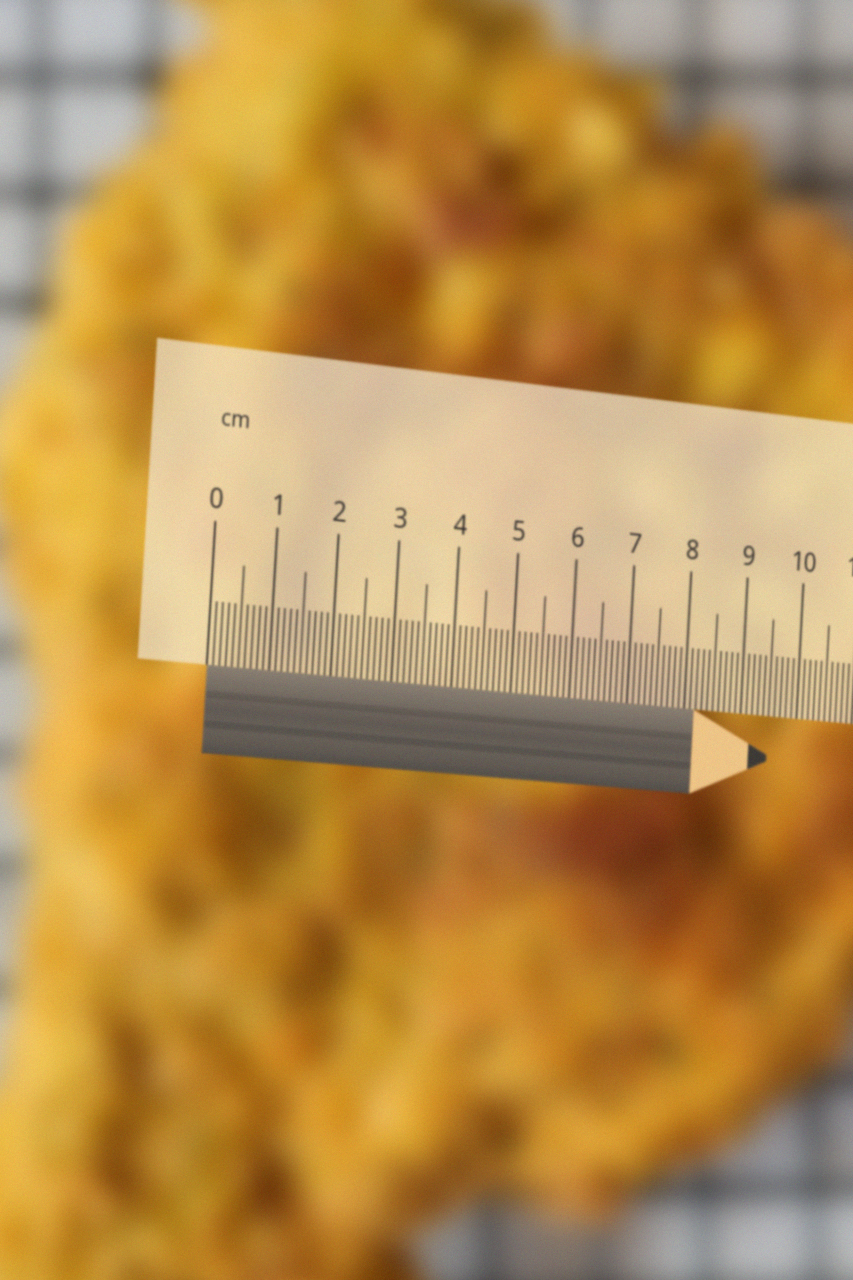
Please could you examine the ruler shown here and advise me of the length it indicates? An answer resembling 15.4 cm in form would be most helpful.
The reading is 9.5 cm
